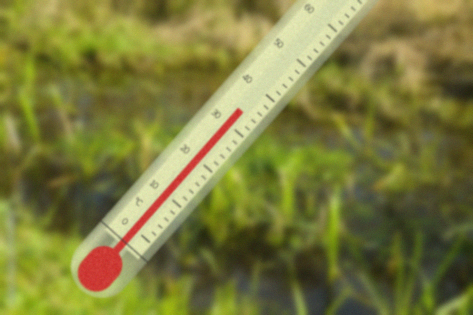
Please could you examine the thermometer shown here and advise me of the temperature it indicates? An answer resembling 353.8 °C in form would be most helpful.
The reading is 34 °C
